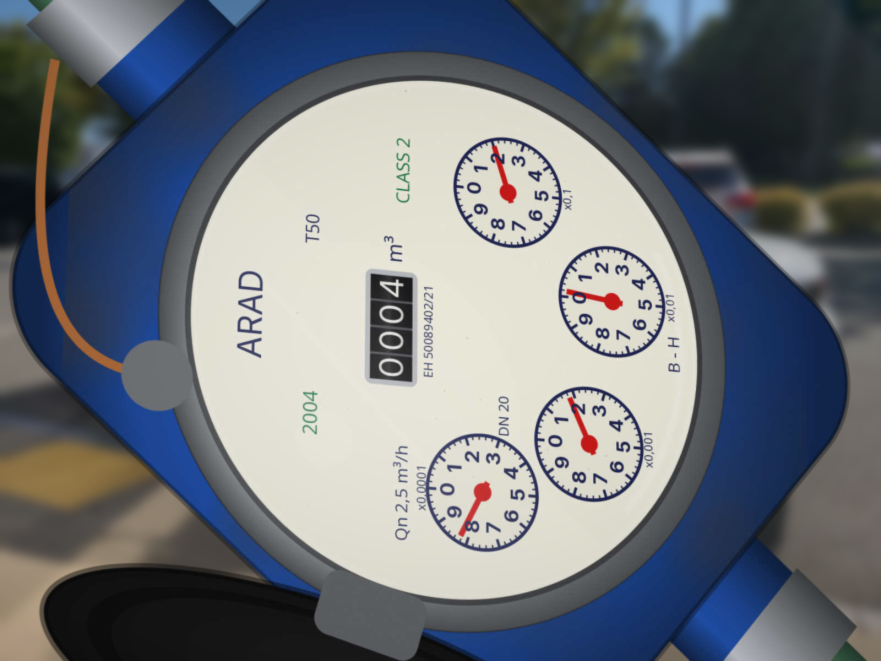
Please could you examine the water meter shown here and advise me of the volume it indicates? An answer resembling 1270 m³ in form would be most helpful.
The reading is 4.2018 m³
